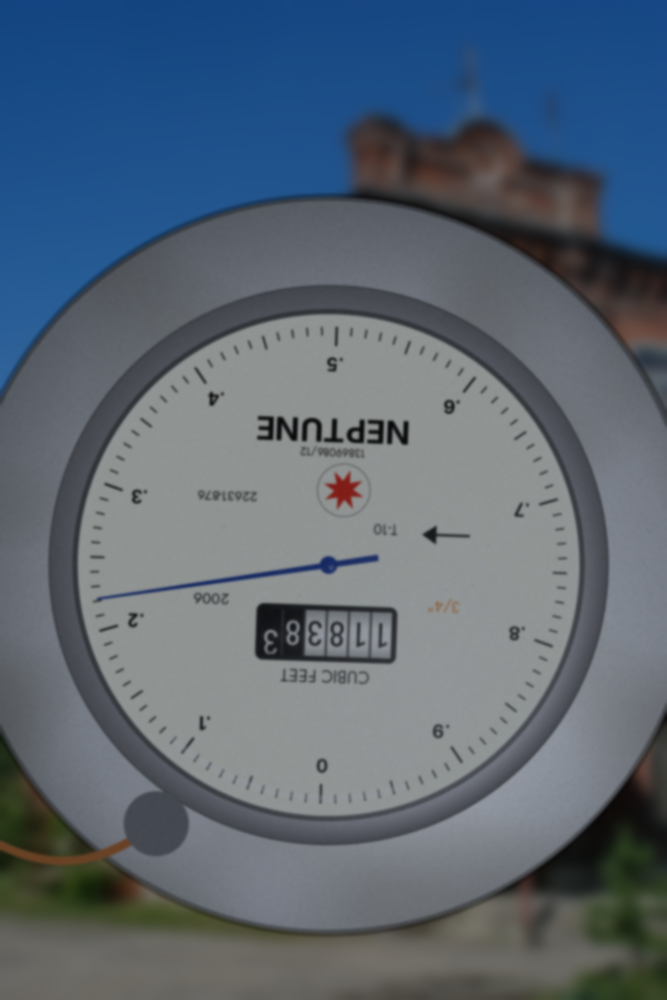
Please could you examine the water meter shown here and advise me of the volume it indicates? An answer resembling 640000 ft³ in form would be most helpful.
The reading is 118383.22 ft³
